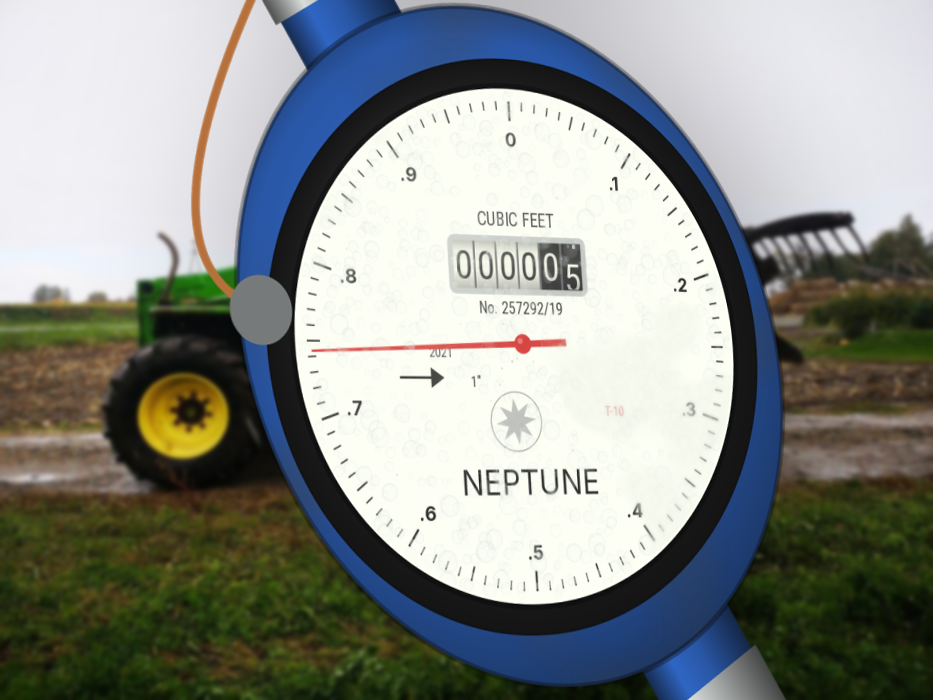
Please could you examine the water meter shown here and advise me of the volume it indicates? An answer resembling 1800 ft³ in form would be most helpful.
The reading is 4.74 ft³
